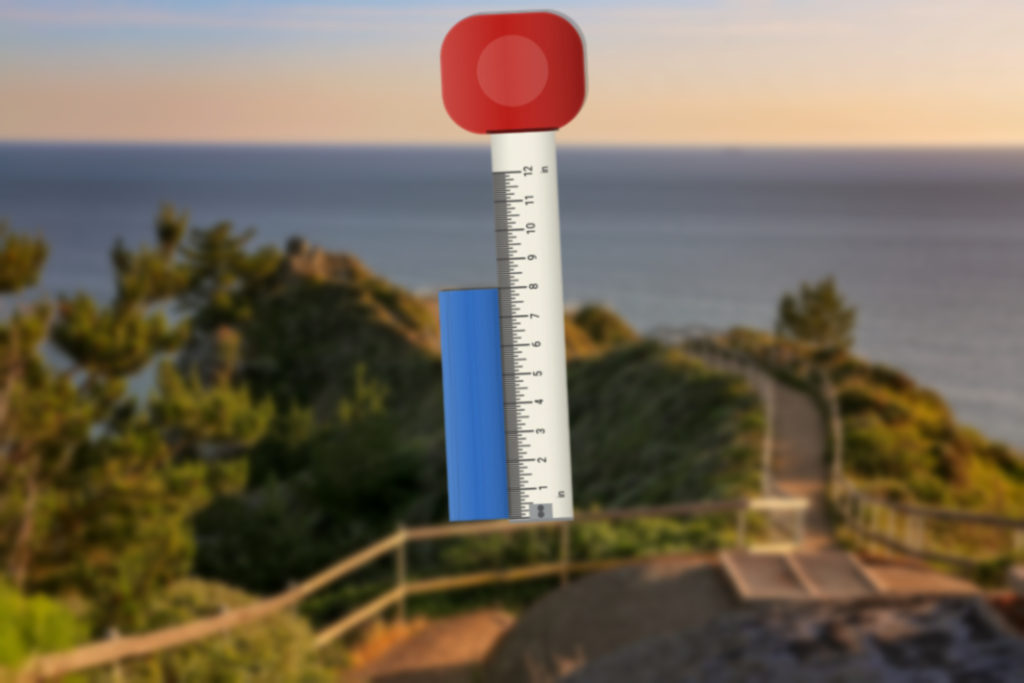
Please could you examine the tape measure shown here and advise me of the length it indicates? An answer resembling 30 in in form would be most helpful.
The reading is 8 in
